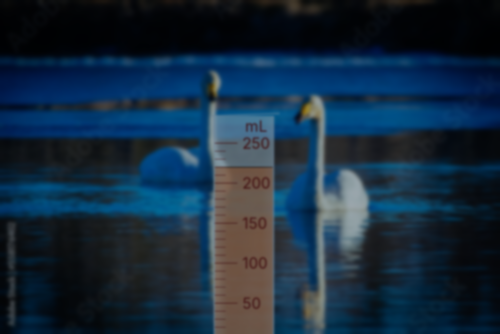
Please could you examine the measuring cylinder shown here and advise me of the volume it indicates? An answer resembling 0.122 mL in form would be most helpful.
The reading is 220 mL
